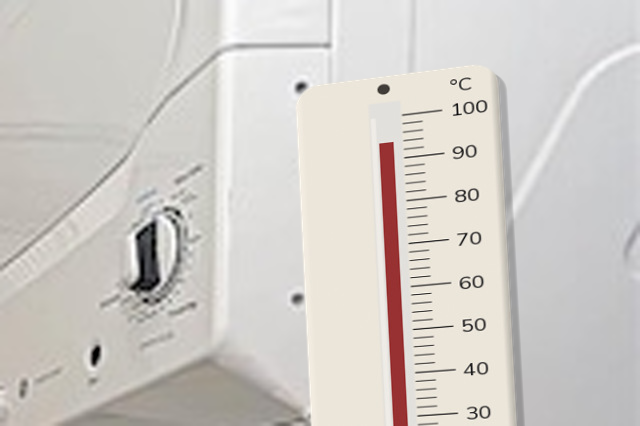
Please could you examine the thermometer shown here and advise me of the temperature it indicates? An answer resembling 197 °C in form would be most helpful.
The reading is 94 °C
